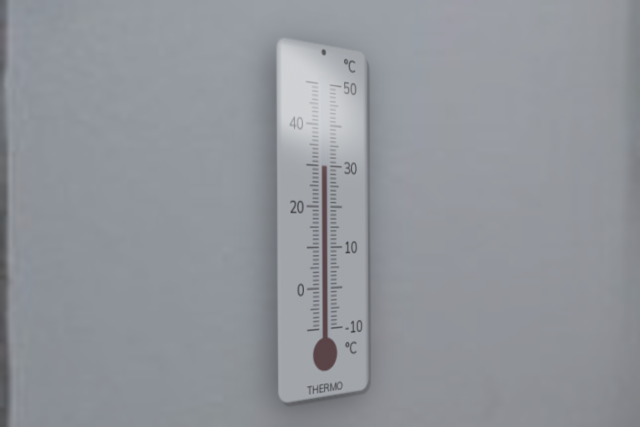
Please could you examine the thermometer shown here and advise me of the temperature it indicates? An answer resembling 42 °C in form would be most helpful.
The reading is 30 °C
